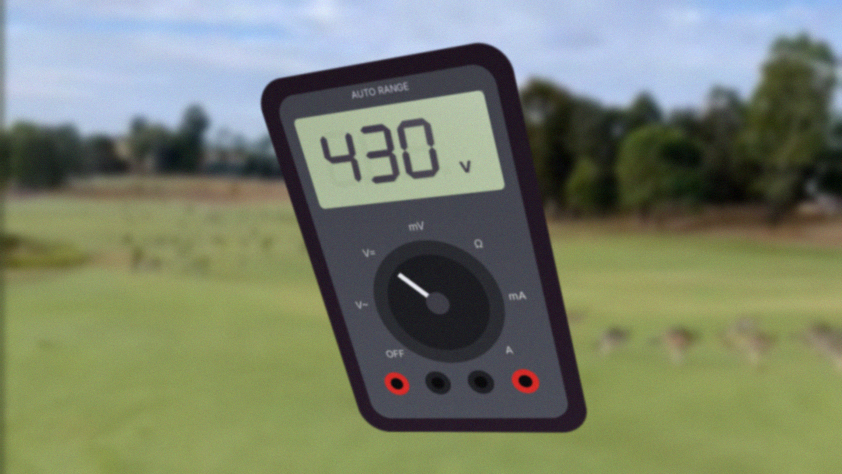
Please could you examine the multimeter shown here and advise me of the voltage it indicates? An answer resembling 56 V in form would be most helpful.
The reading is 430 V
